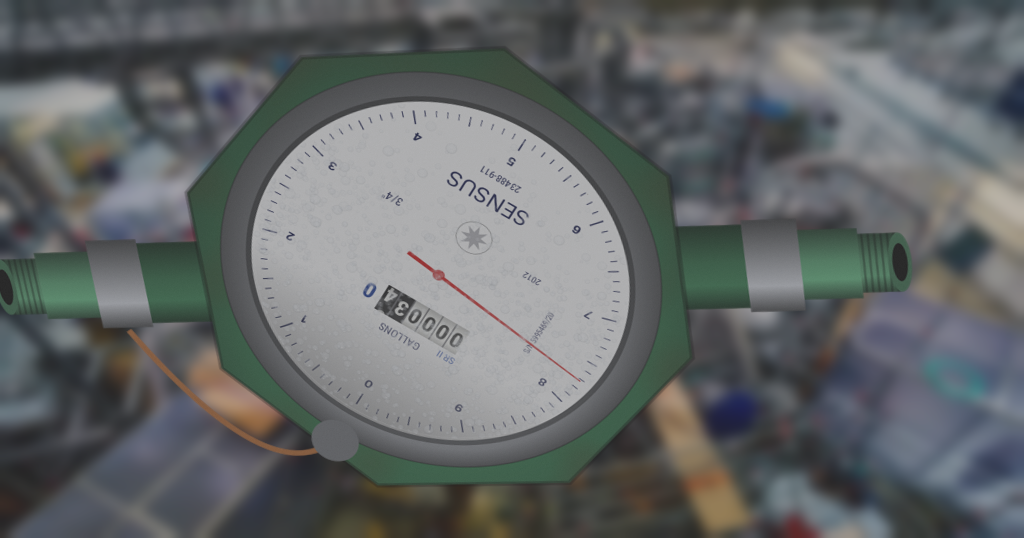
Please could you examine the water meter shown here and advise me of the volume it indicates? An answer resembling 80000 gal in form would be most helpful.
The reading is 337.7 gal
